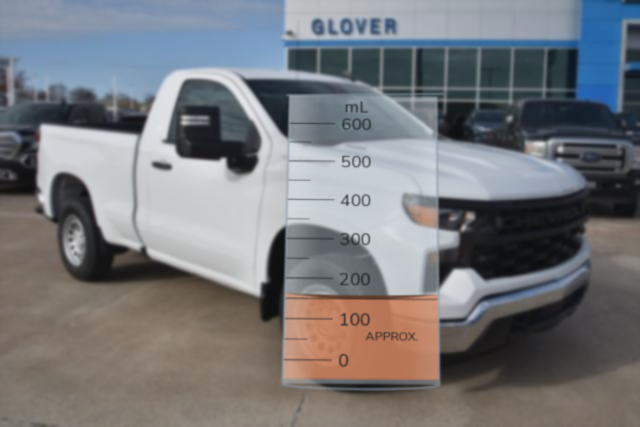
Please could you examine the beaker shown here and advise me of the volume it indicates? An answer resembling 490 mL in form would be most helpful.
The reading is 150 mL
